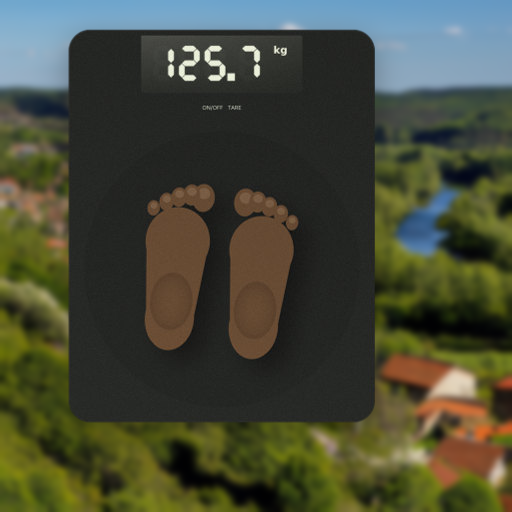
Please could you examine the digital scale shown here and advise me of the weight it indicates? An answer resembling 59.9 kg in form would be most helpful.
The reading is 125.7 kg
